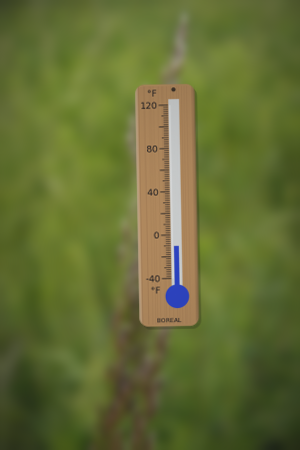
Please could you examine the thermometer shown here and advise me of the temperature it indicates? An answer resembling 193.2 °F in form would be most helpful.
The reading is -10 °F
